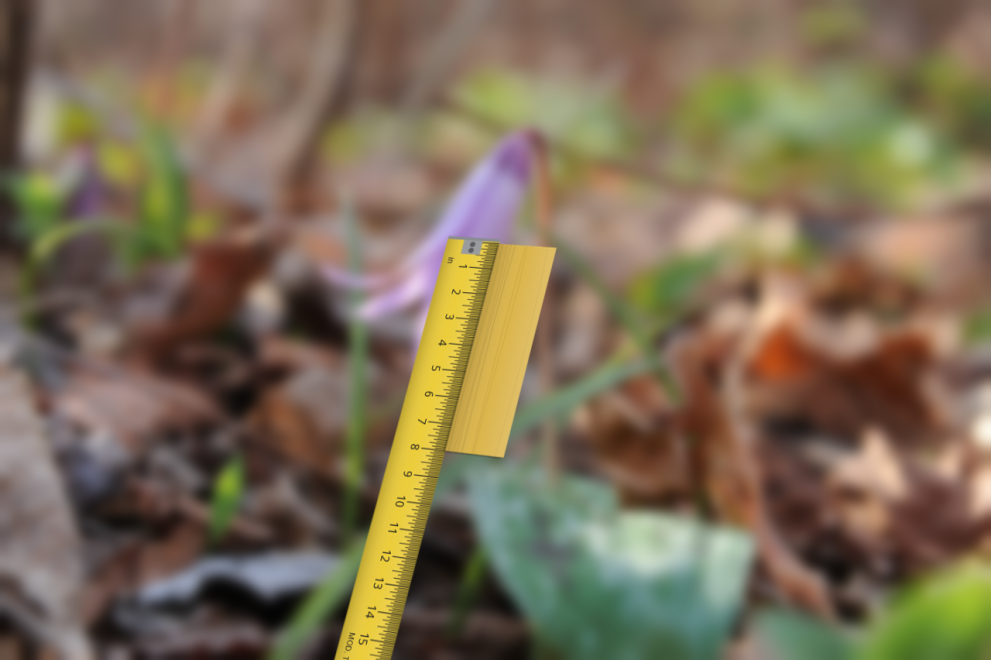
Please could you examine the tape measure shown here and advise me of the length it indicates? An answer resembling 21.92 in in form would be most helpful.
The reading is 8 in
